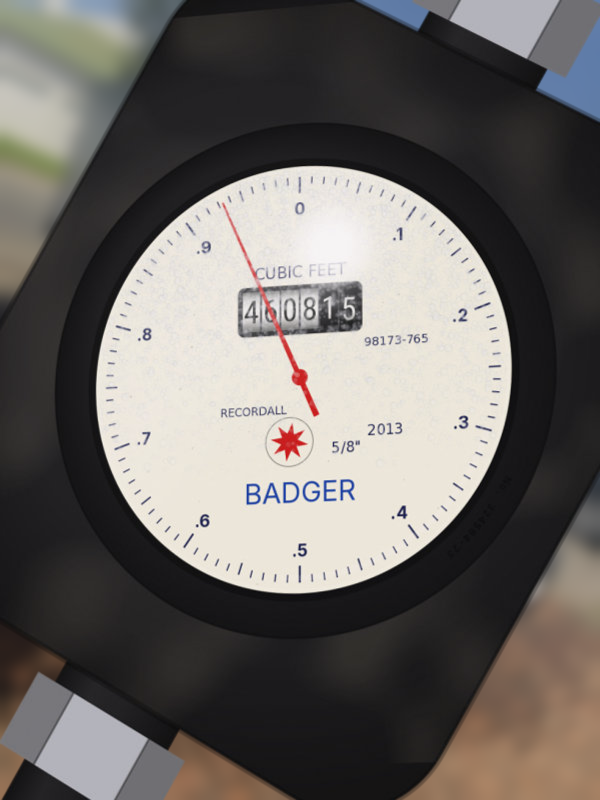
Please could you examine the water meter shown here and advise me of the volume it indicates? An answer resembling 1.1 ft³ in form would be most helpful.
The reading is 460814.93 ft³
